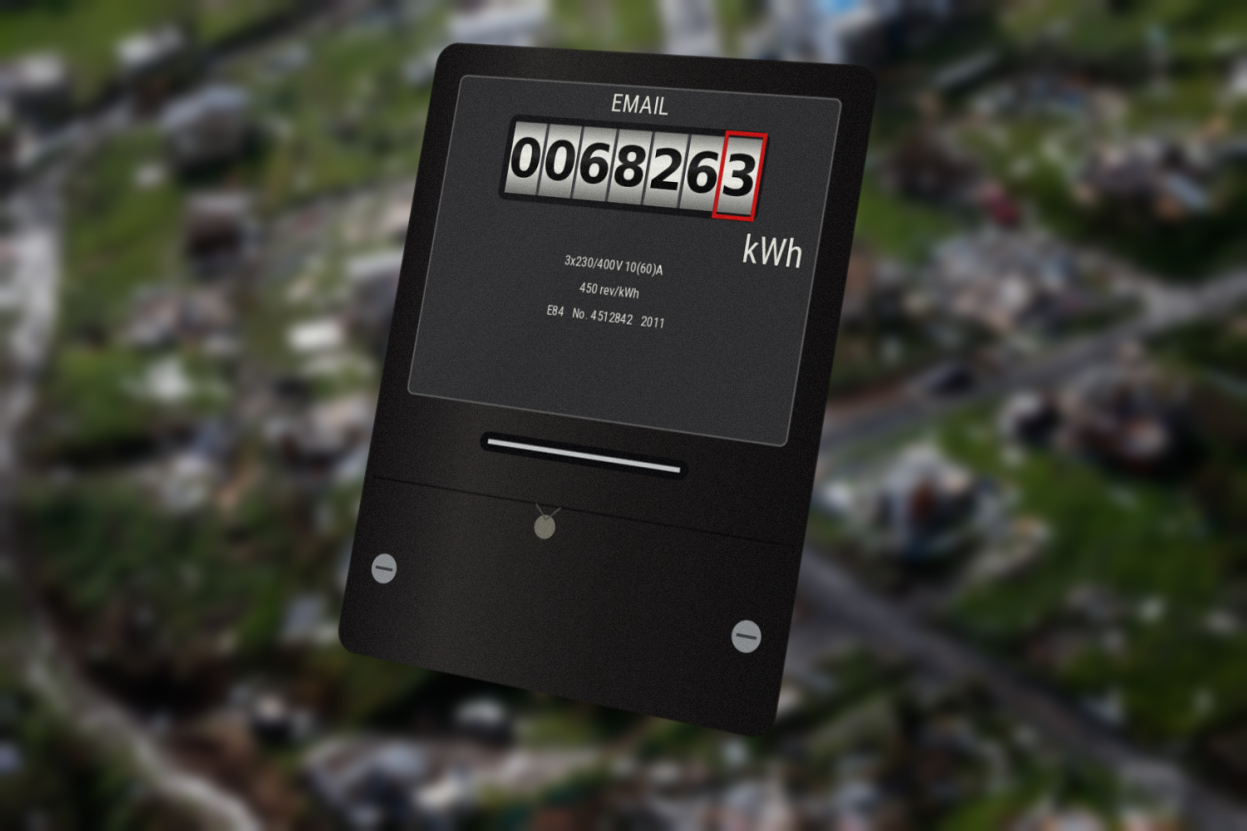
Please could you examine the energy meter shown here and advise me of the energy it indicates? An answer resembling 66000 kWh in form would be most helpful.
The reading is 6826.3 kWh
